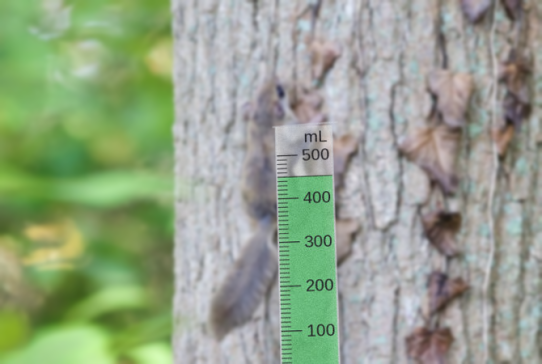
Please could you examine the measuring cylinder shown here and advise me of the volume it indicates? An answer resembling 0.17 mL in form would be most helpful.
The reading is 450 mL
